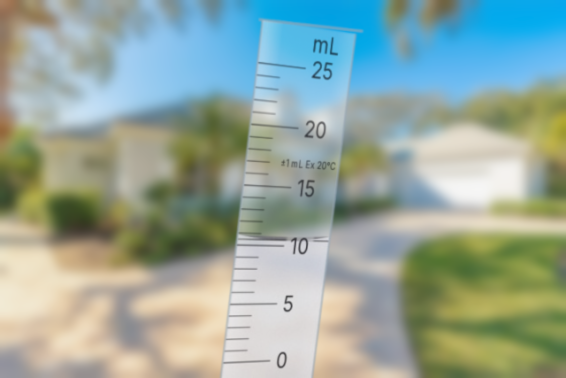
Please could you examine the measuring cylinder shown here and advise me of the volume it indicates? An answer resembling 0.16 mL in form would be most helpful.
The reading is 10.5 mL
